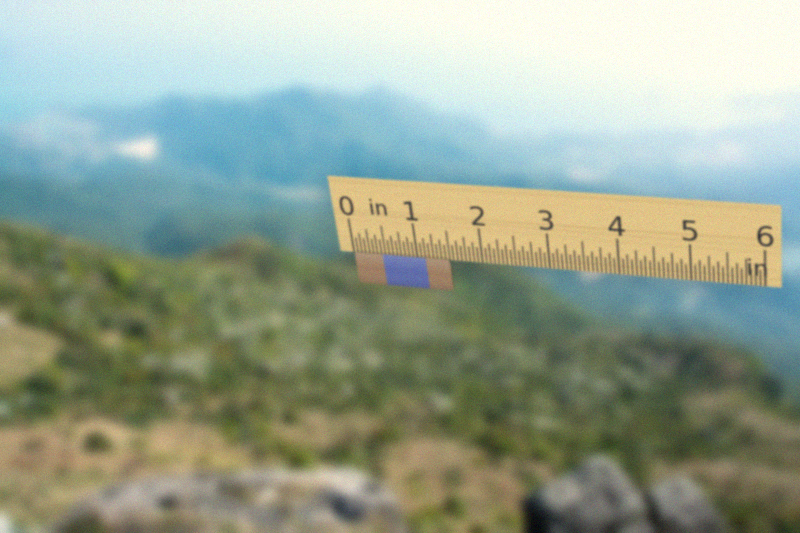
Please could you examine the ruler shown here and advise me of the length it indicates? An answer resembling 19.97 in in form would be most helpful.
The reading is 1.5 in
